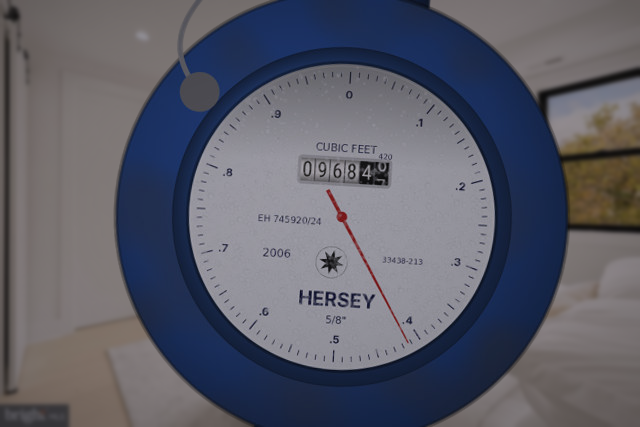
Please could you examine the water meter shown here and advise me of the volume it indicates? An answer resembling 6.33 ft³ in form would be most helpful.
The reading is 96846.41 ft³
